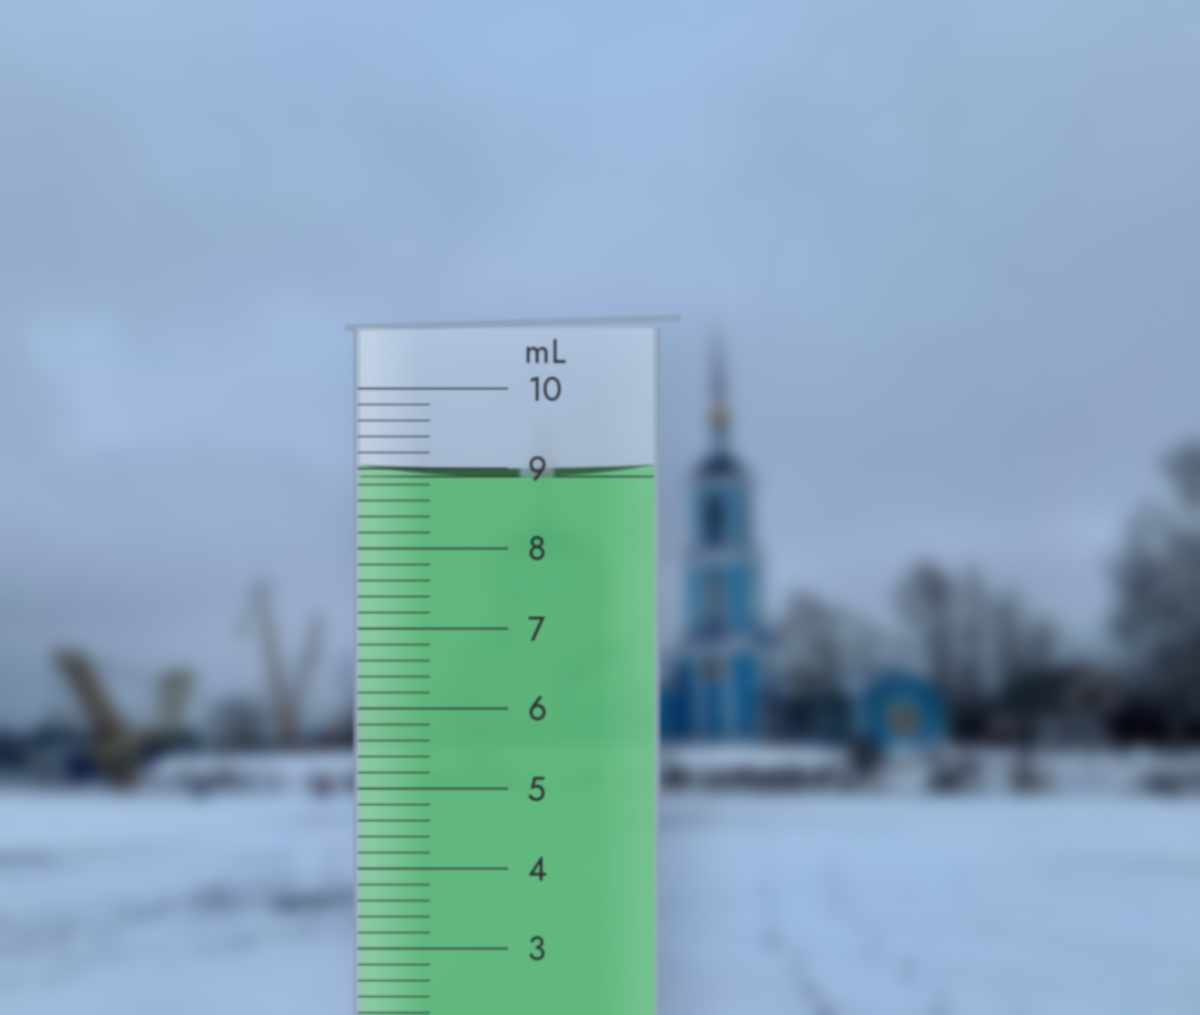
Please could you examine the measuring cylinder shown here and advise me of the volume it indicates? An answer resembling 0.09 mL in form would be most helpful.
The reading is 8.9 mL
